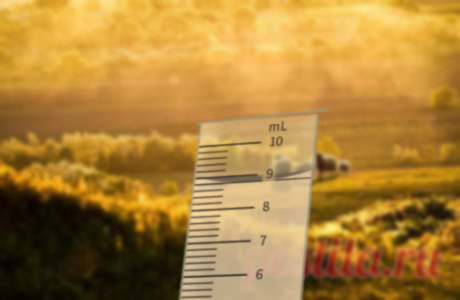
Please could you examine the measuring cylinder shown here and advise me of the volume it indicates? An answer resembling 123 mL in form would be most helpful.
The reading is 8.8 mL
